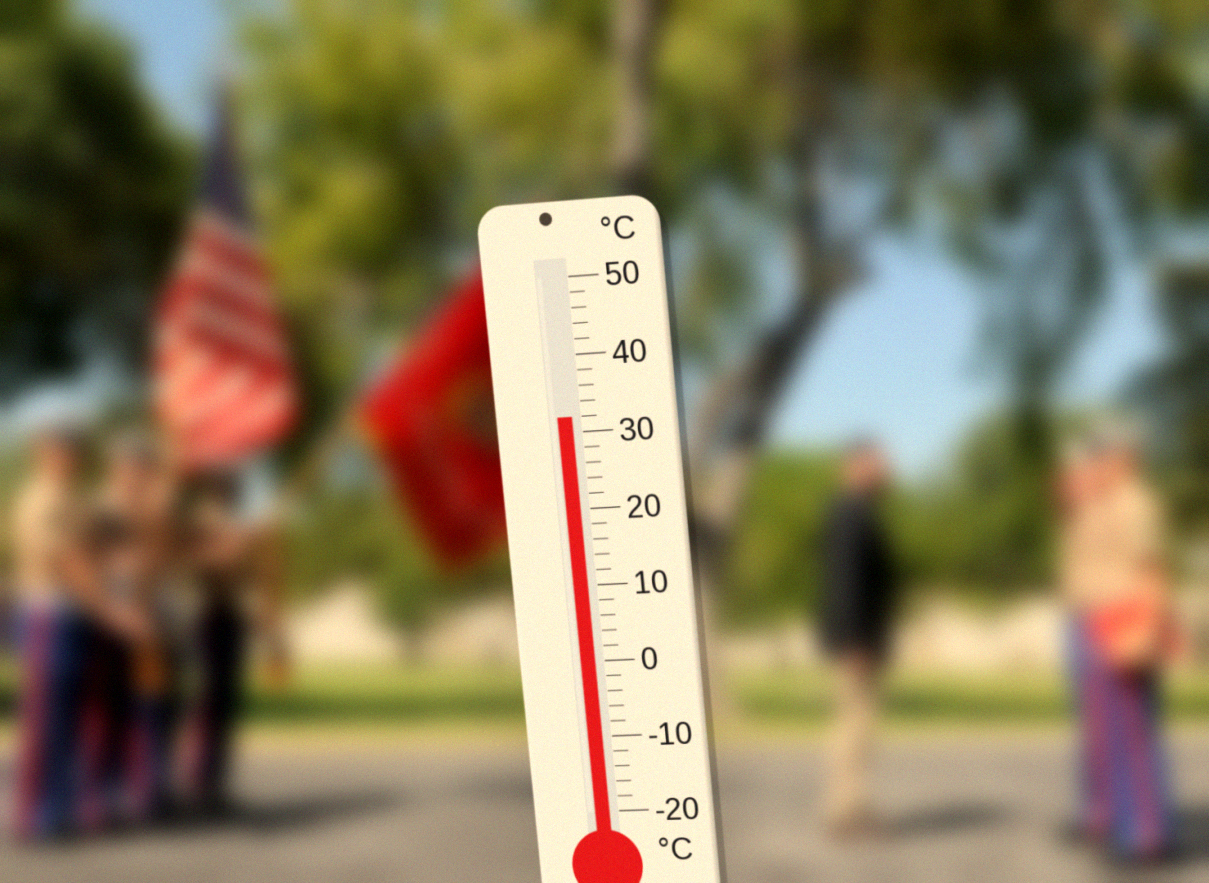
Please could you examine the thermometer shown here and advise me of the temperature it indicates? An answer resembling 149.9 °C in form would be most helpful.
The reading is 32 °C
